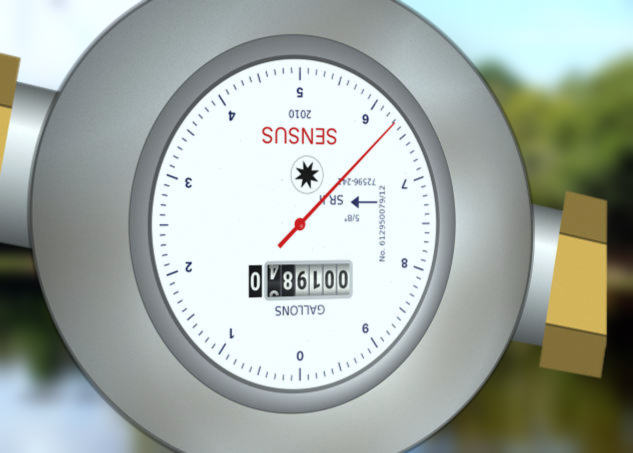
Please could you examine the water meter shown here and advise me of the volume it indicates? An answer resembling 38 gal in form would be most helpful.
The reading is 19836.3 gal
